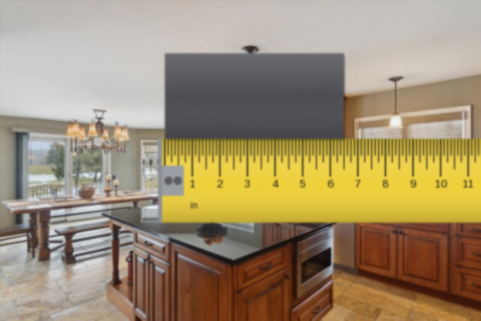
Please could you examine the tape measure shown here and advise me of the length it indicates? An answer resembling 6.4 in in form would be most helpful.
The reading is 6.5 in
